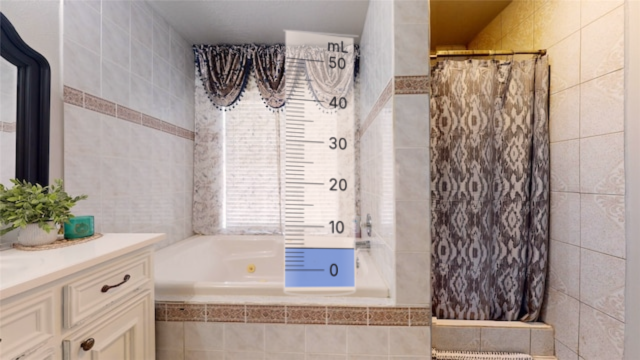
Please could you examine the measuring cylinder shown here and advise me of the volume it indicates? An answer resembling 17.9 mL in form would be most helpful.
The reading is 5 mL
